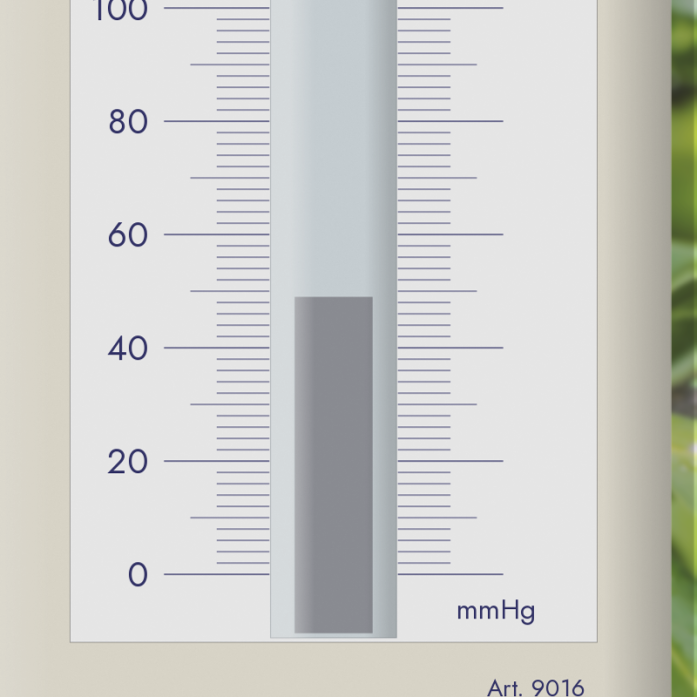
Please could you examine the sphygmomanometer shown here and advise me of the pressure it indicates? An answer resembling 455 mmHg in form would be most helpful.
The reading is 49 mmHg
